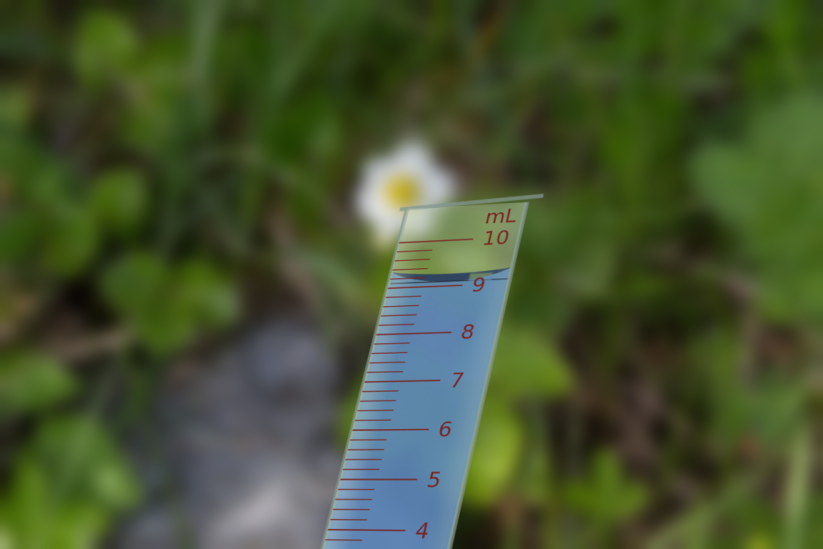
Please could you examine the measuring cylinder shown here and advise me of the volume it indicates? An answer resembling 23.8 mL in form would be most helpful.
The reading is 9.1 mL
